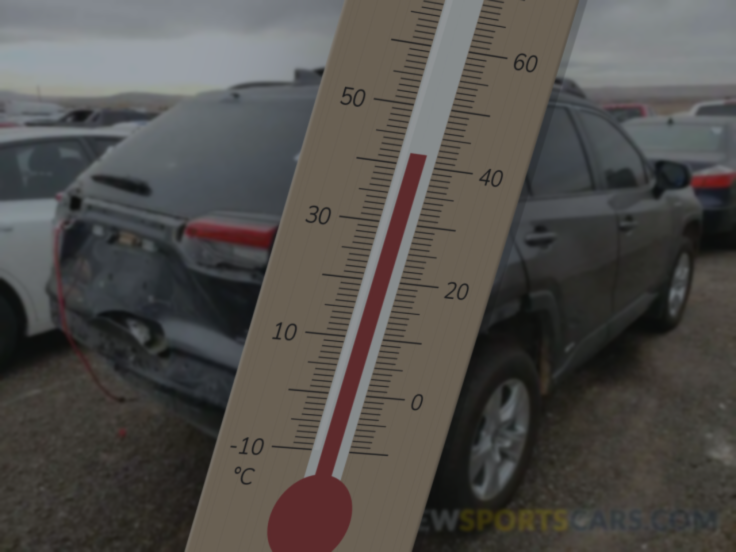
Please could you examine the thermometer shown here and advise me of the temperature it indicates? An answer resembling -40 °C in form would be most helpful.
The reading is 42 °C
